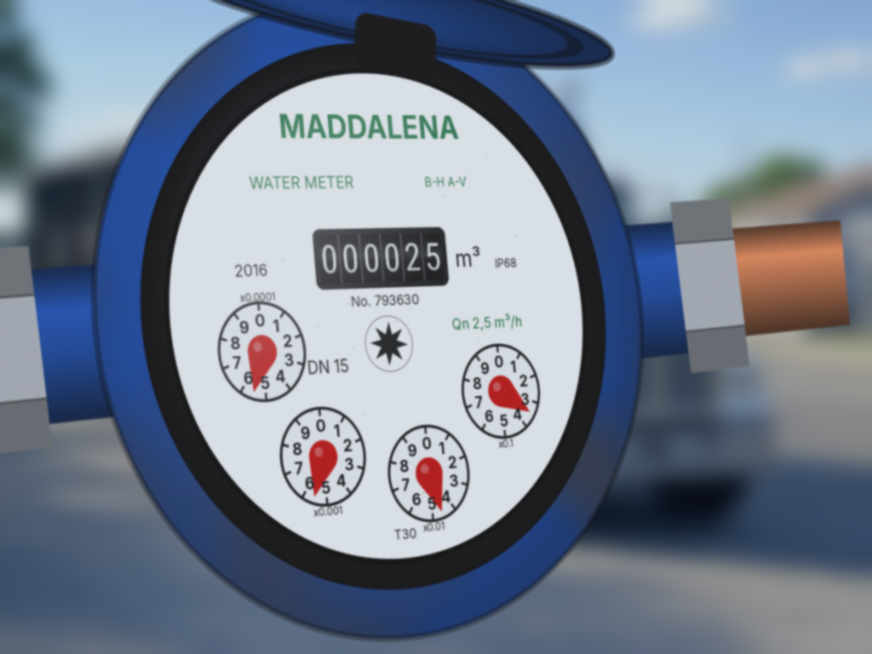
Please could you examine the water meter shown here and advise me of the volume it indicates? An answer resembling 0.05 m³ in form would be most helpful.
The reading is 25.3455 m³
